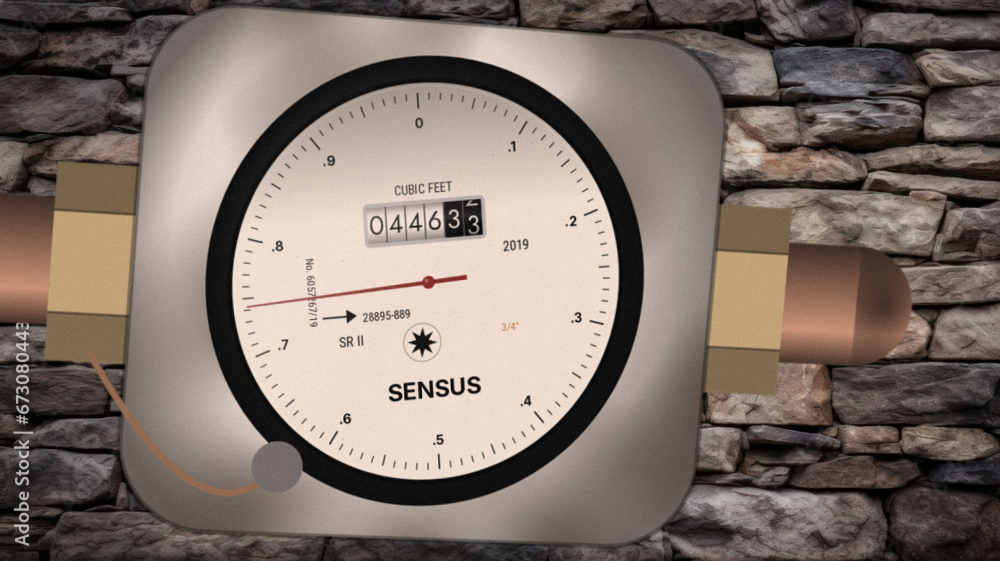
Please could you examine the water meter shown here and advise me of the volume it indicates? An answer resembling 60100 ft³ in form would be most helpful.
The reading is 44632.74 ft³
